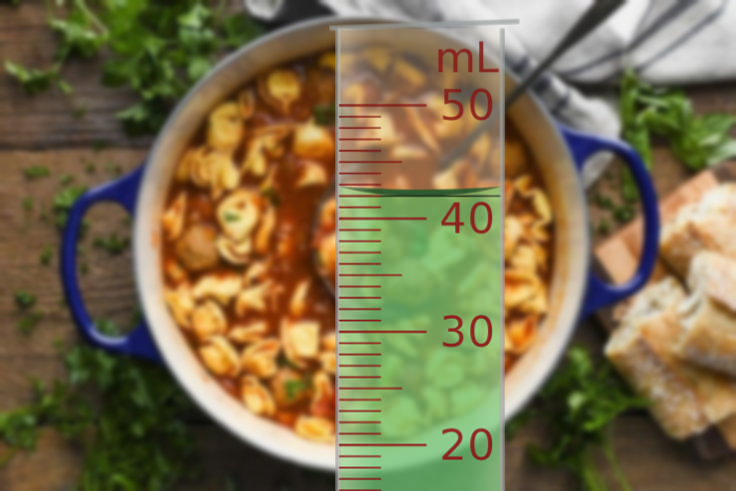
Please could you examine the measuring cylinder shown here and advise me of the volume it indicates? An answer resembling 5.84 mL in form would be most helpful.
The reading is 42 mL
